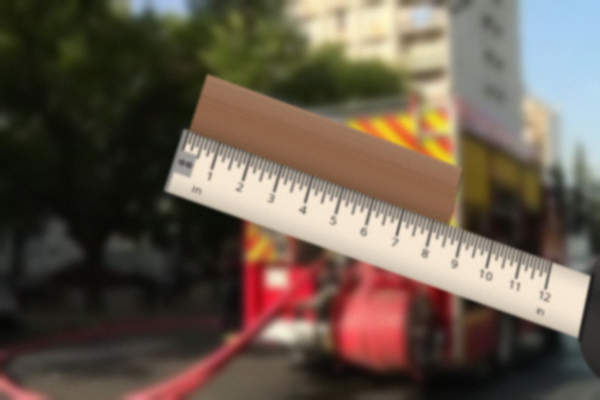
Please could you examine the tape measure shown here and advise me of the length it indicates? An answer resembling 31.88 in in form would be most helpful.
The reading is 8.5 in
